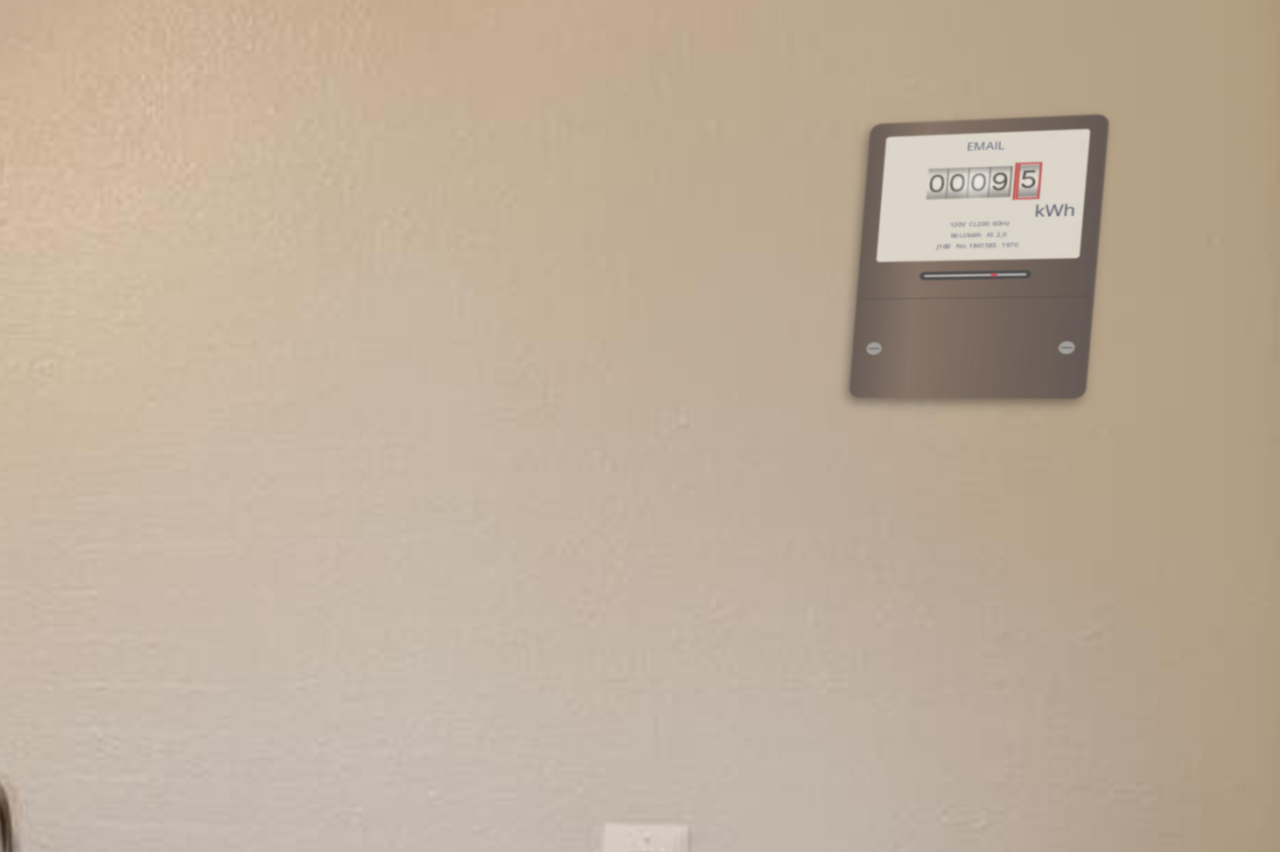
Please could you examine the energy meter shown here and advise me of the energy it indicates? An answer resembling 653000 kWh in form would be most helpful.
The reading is 9.5 kWh
